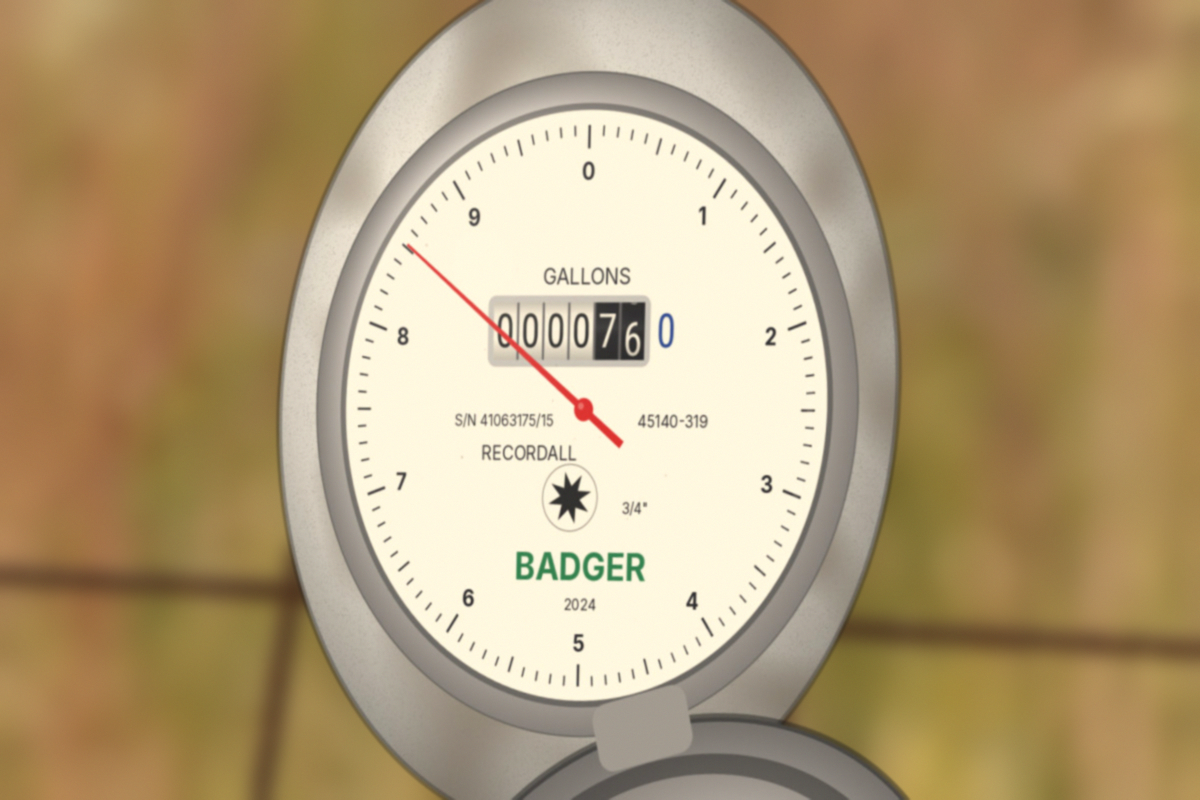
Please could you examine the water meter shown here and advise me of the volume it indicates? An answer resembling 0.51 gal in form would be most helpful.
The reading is 758.5 gal
